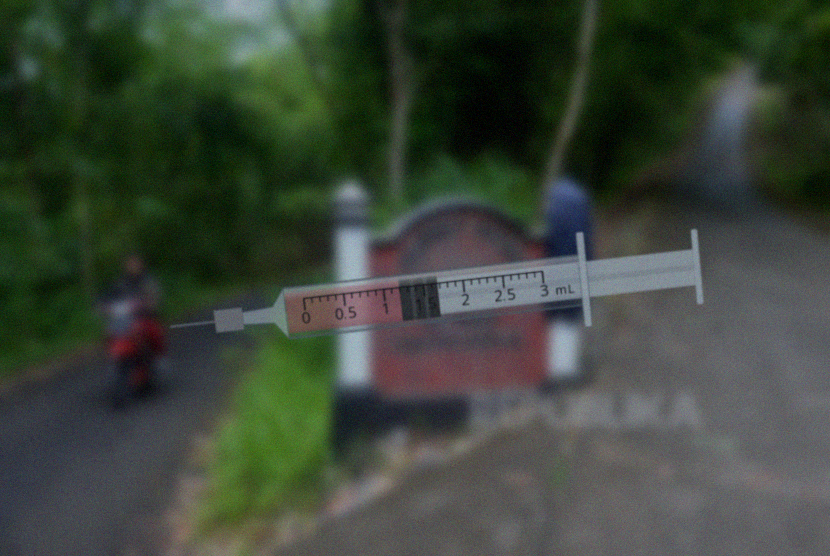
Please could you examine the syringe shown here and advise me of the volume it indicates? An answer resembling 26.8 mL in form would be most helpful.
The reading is 1.2 mL
